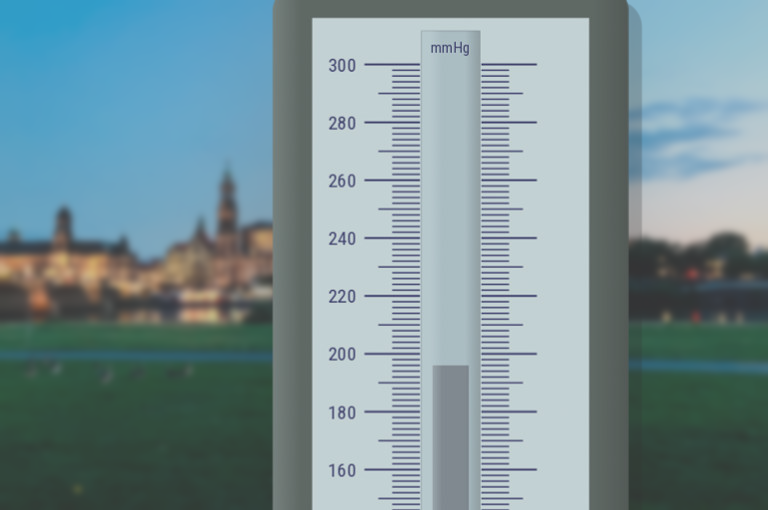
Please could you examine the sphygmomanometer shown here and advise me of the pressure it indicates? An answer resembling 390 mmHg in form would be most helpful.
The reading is 196 mmHg
